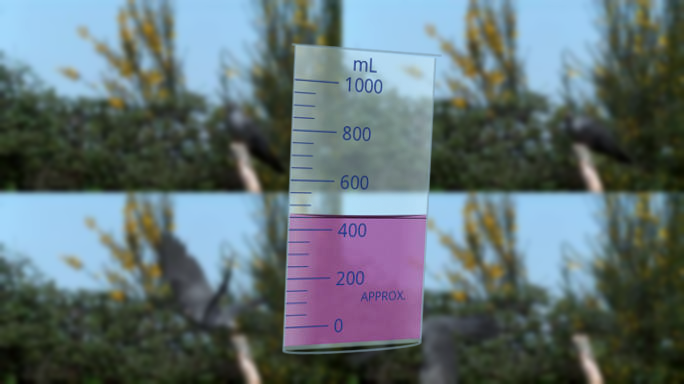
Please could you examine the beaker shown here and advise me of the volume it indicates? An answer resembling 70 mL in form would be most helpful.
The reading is 450 mL
